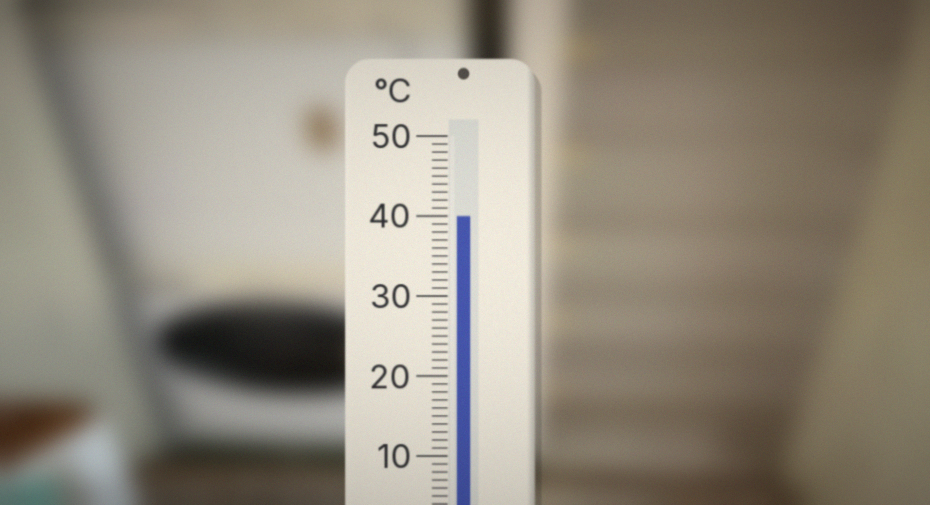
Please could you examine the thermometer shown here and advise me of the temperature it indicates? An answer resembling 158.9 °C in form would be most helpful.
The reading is 40 °C
